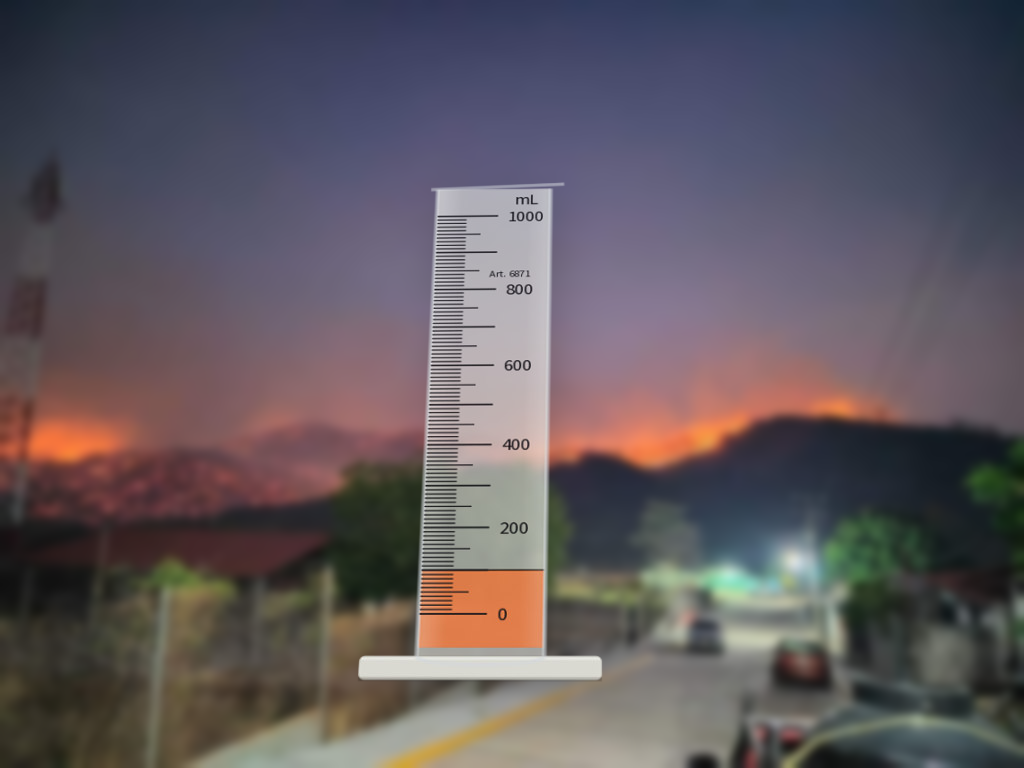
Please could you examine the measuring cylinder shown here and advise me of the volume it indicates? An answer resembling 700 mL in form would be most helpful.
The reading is 100 mL
